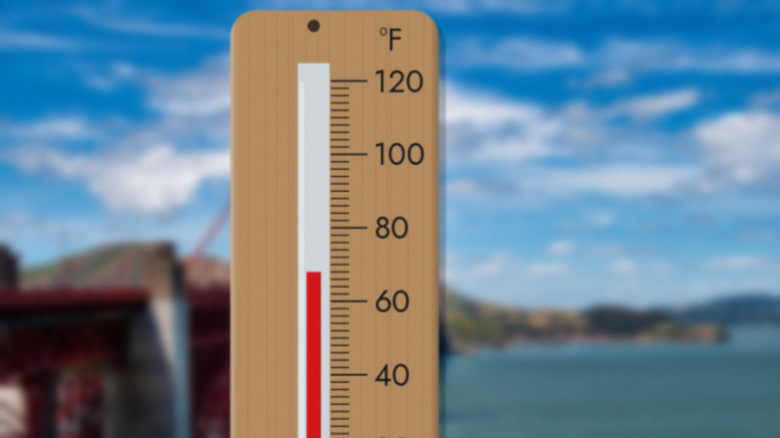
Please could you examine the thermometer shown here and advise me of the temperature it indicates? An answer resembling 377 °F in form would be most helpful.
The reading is 68 °F
